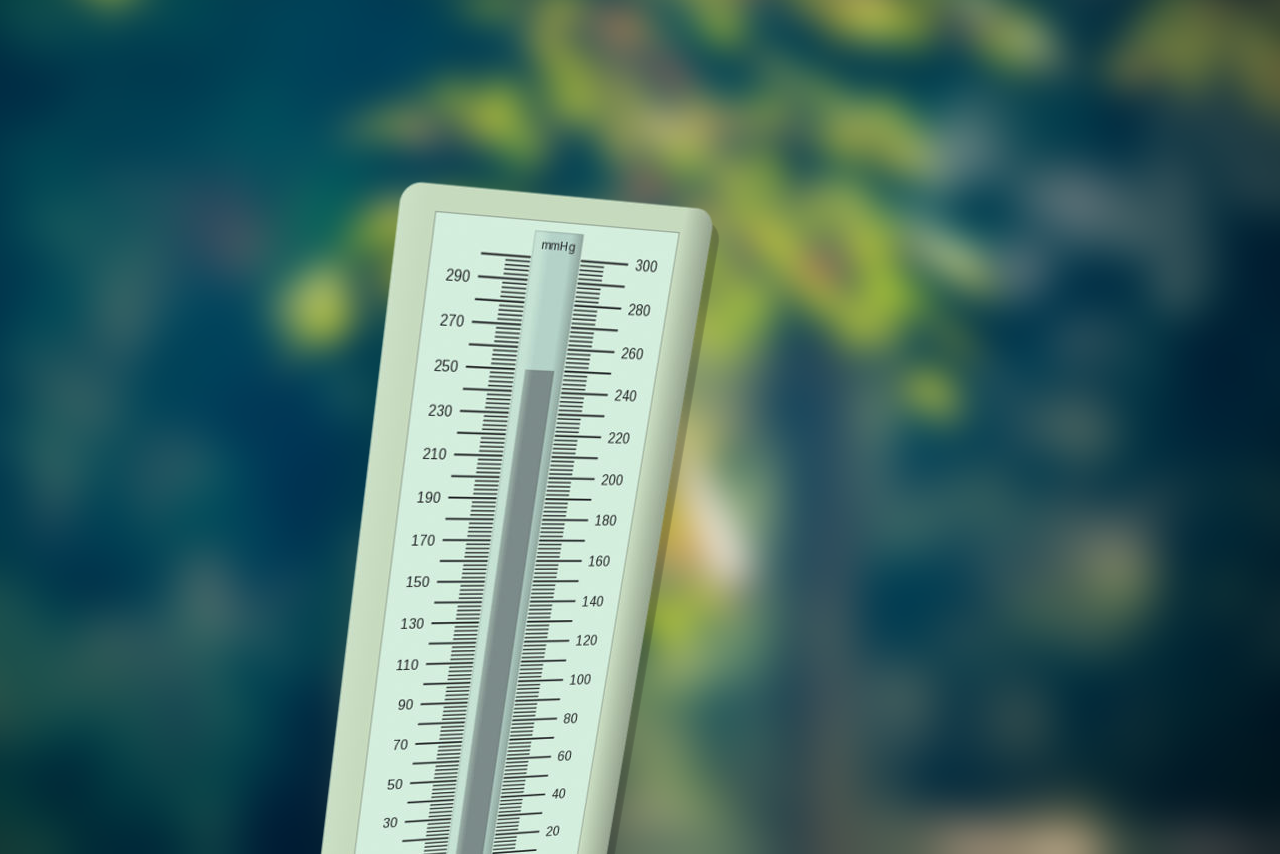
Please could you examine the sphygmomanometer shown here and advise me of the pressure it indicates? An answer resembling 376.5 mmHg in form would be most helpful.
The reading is 250 mmHg
